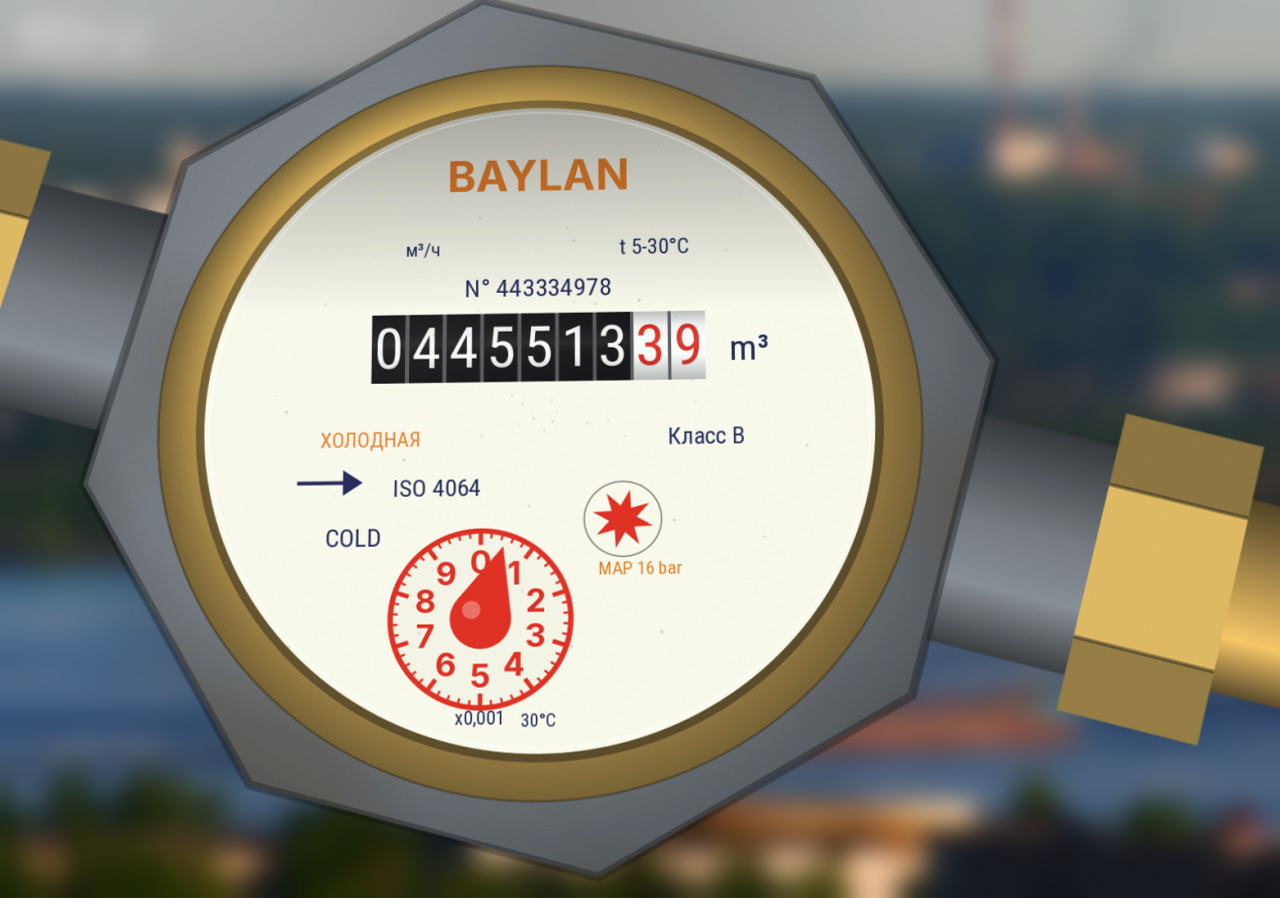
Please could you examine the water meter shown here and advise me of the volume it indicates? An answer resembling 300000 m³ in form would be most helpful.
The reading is 445513.390 m³
